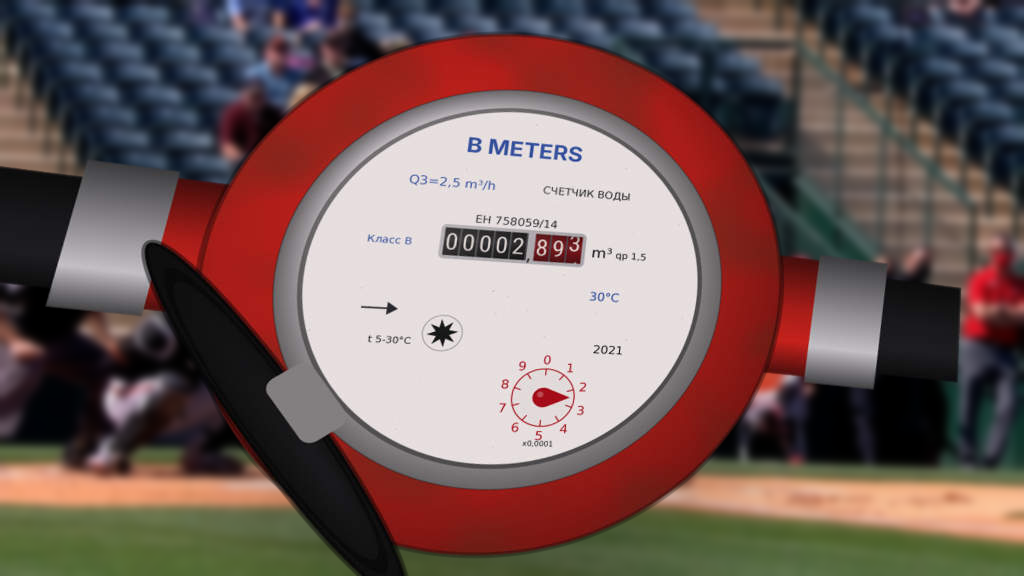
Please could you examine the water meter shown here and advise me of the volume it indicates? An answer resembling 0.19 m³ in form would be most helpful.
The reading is 2.8932 m³
